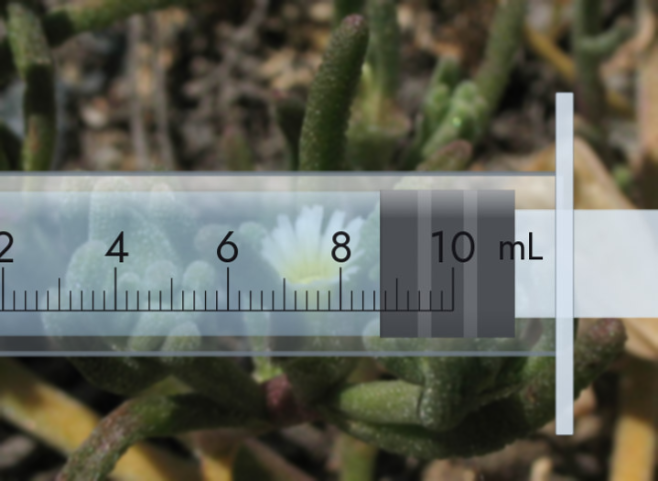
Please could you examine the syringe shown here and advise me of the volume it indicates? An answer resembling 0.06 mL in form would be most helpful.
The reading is 8.7 mL
